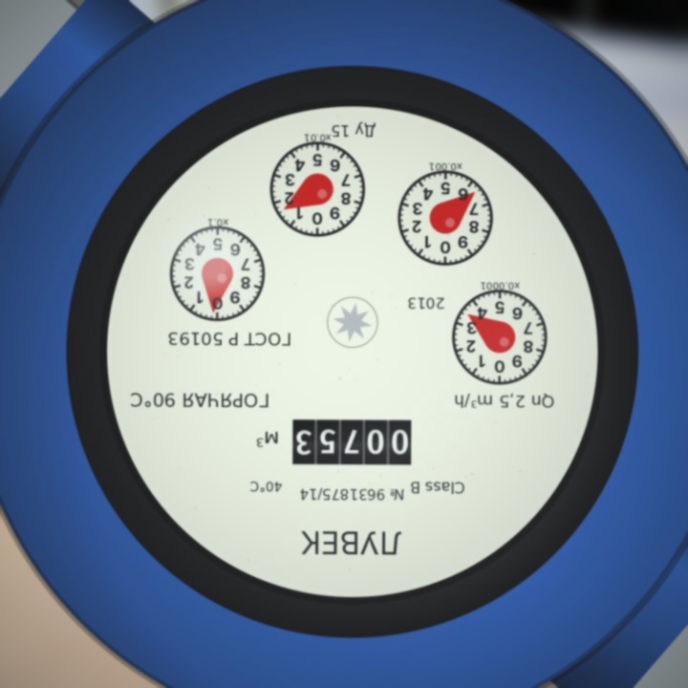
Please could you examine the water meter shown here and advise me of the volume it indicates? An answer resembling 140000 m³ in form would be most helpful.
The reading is 753.0163 m³
